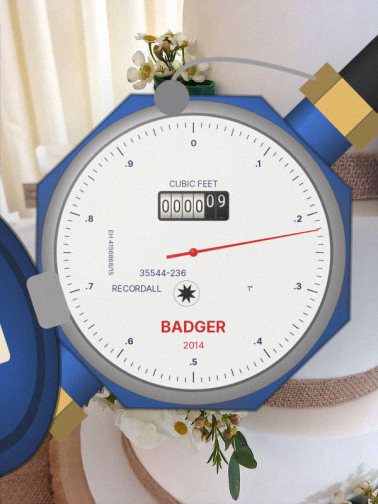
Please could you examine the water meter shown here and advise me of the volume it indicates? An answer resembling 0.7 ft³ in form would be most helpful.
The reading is 9.22 ft³
